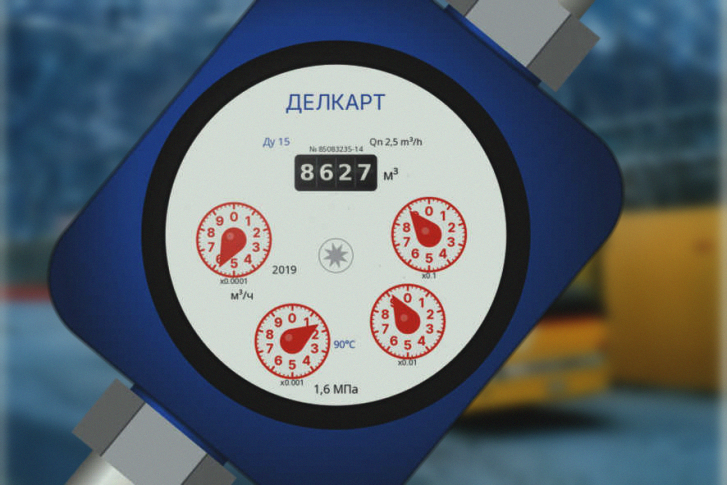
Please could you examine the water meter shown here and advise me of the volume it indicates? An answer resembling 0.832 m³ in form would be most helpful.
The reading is 8627.8915 m³
